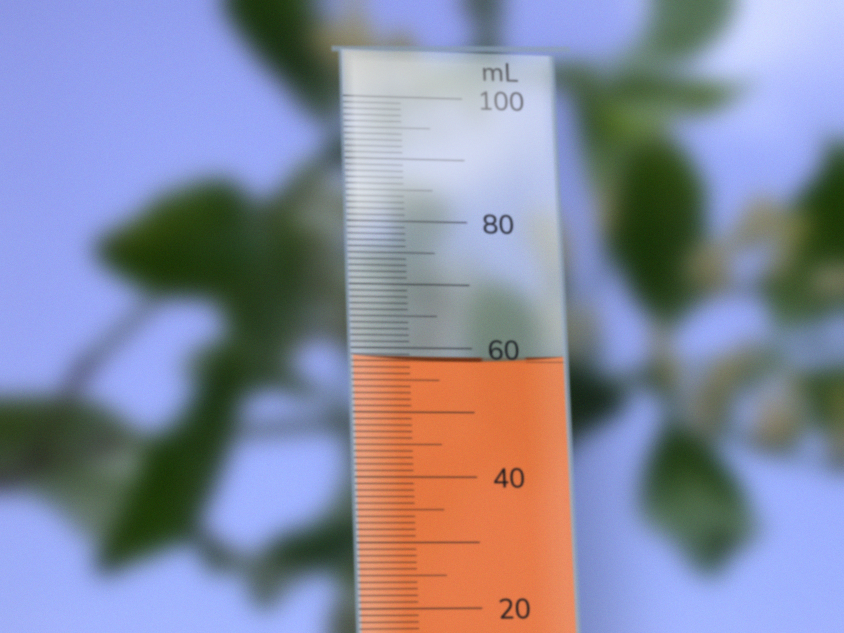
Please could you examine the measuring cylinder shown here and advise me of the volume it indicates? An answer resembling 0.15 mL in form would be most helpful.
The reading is 58 mL
